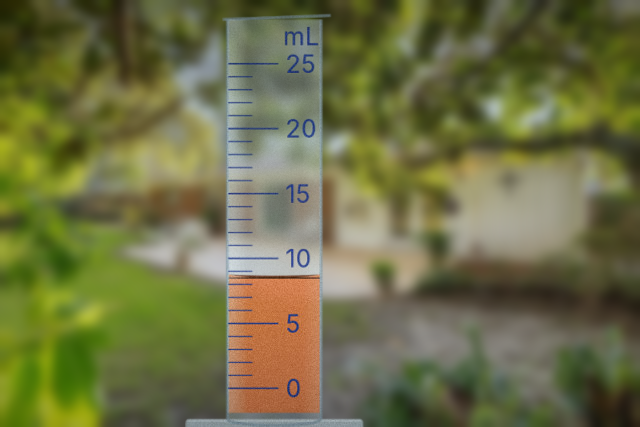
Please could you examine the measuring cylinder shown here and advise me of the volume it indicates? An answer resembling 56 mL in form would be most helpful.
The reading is 8.5 mL
